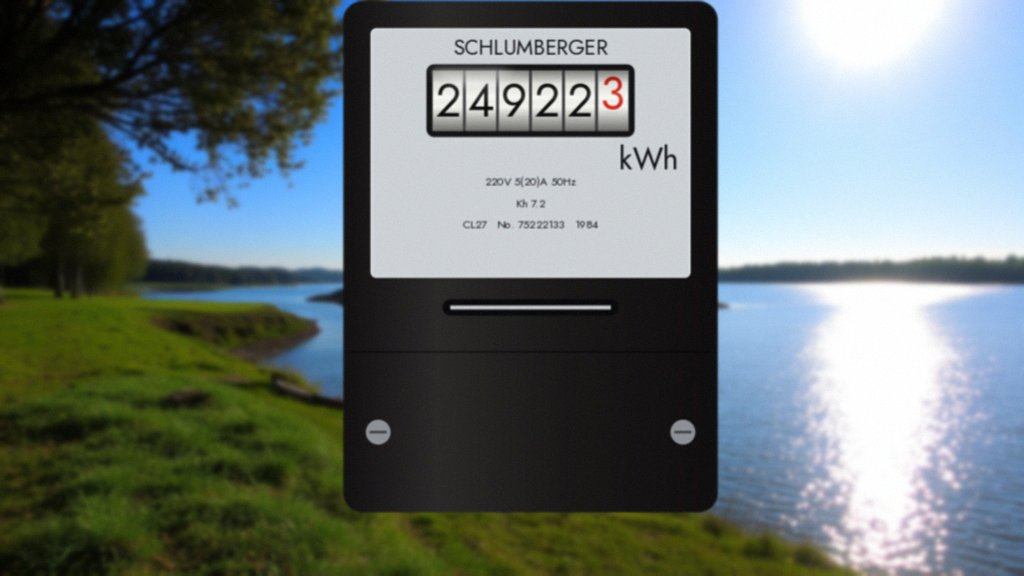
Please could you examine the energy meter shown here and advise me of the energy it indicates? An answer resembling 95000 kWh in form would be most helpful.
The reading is 24922.3 kWh
